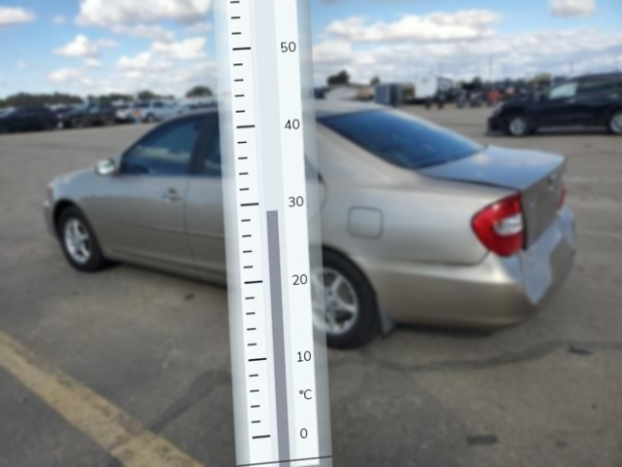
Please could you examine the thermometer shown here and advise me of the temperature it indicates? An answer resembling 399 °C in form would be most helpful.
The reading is 29 °C
